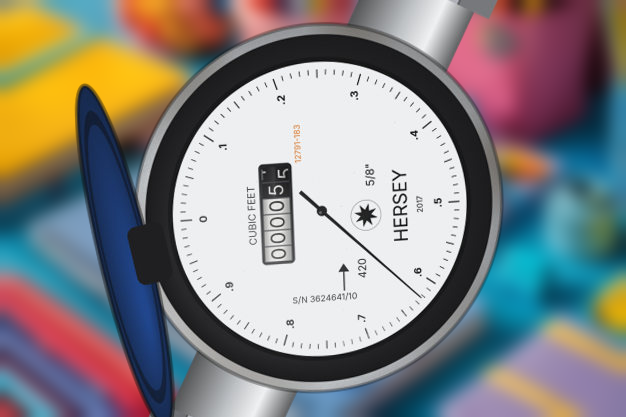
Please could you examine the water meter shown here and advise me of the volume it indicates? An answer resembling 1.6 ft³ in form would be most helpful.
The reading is 54.62 ft³
